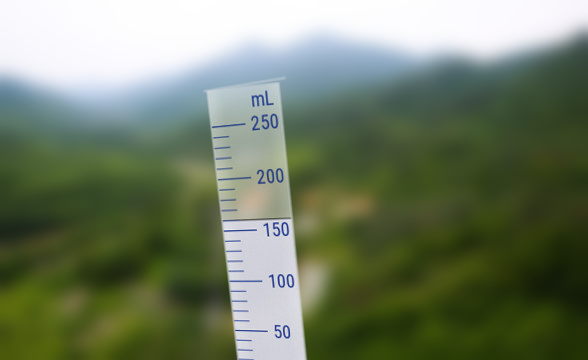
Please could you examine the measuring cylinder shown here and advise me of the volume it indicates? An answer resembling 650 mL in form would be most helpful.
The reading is 160 mL
